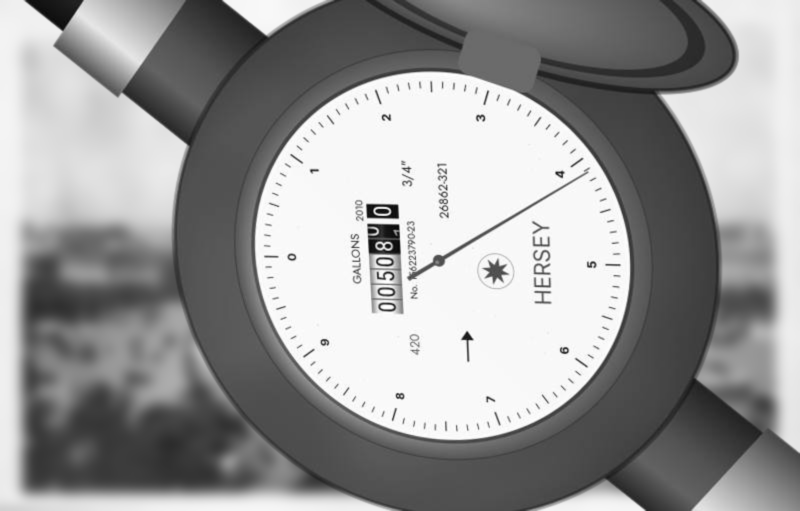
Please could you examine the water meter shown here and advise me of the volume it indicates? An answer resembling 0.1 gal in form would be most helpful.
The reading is 50804.1 gal
